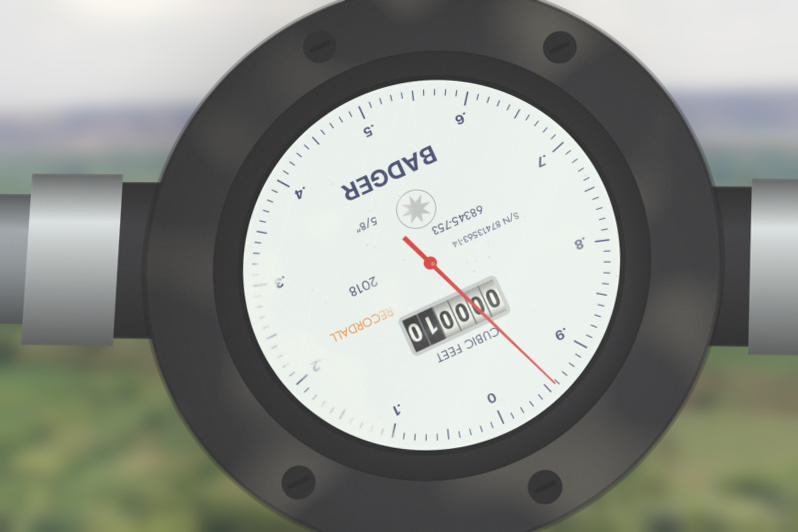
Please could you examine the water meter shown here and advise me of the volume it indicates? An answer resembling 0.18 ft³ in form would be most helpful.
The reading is 9.94 ft³
